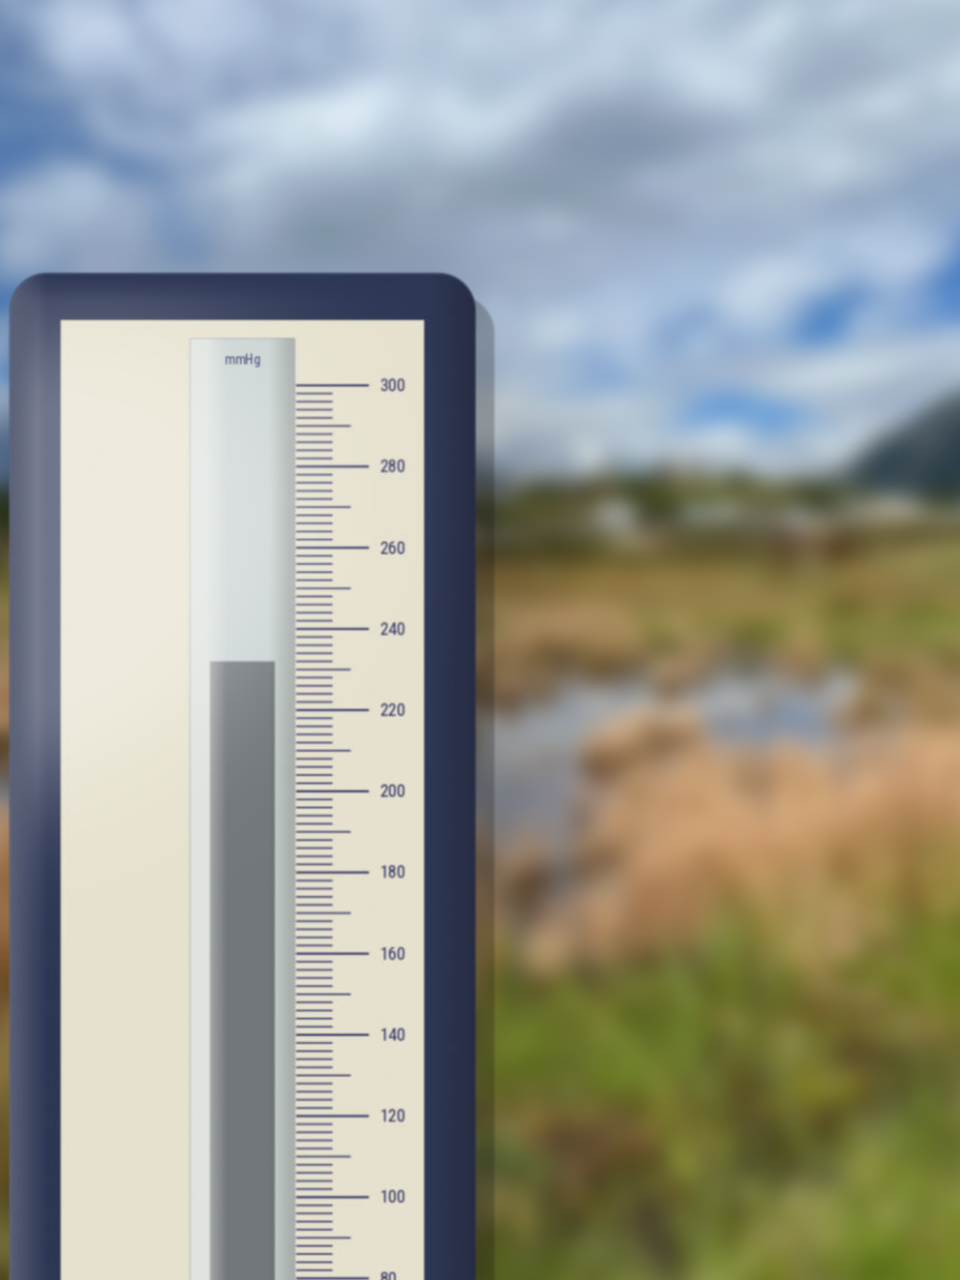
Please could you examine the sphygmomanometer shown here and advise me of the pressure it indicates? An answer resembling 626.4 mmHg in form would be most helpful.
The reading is 232 mmHg
